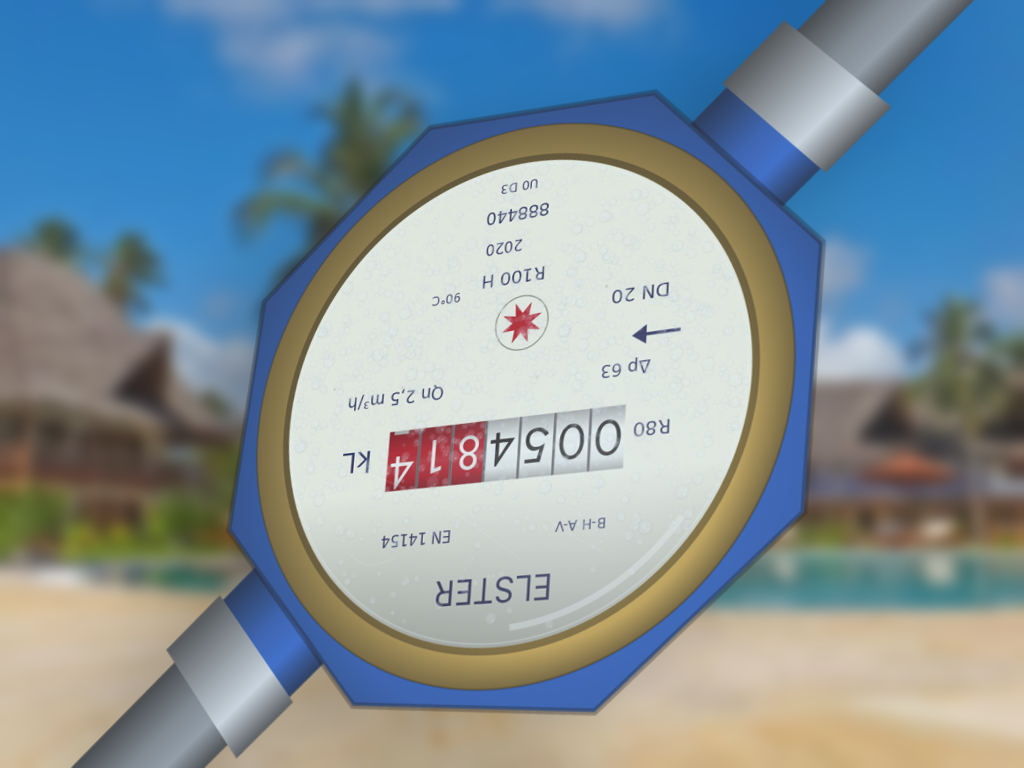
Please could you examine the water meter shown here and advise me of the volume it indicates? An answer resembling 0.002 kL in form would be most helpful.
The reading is 54.814 kL
